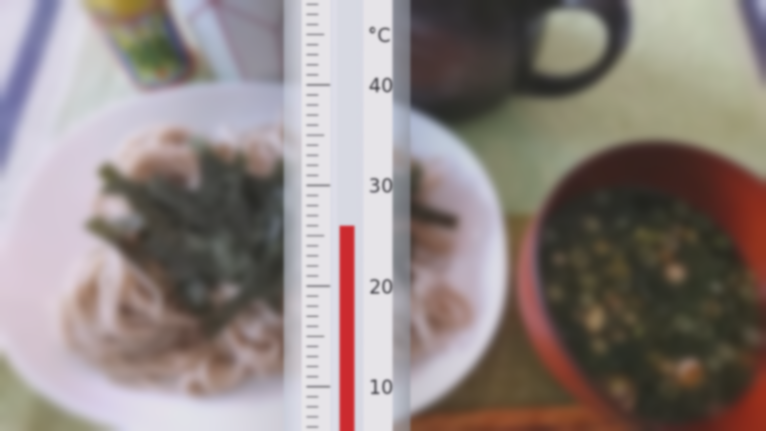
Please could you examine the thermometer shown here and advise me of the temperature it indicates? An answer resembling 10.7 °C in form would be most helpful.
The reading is 26 °C
